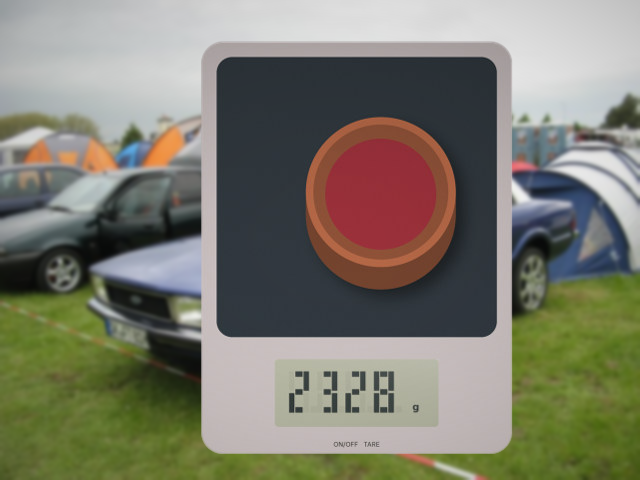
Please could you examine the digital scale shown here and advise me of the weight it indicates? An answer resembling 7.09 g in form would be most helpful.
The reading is 2328 g
